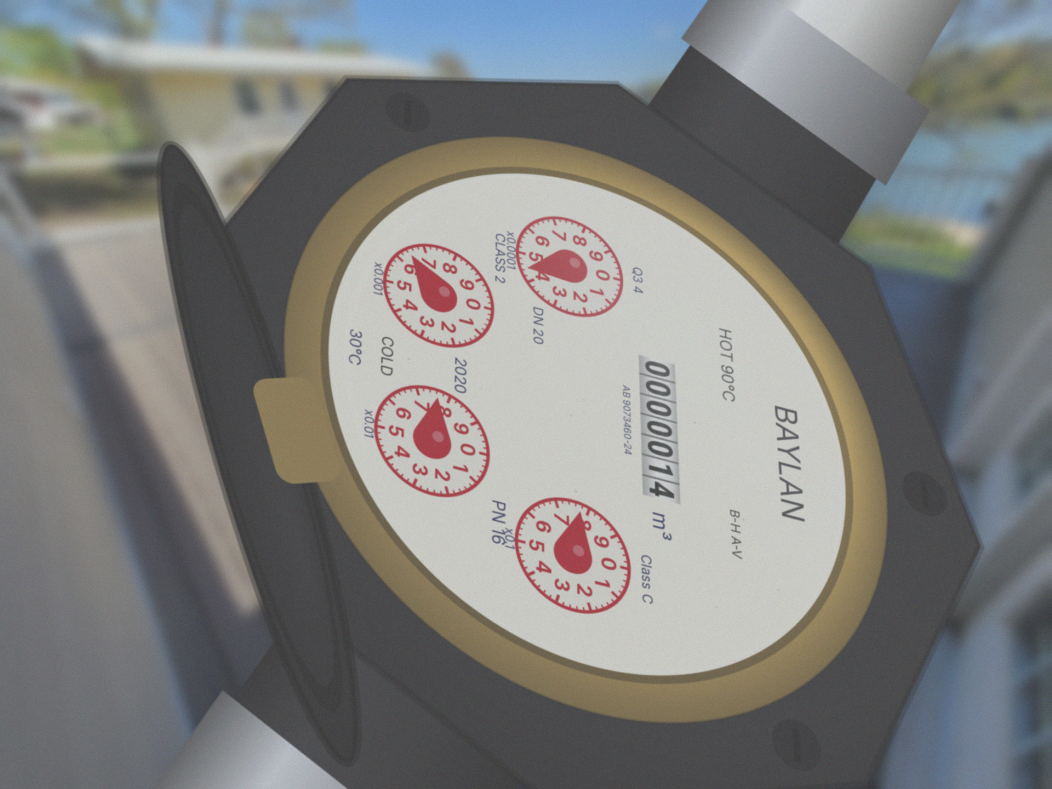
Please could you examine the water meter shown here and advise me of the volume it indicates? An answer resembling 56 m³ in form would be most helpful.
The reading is 14.7764 m³
